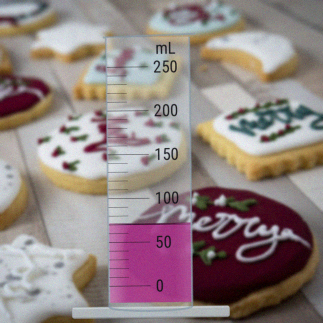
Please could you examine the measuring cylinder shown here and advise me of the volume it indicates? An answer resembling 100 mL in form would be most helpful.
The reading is 70 mL
